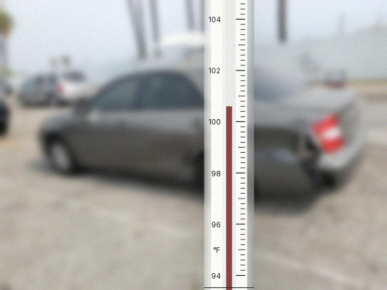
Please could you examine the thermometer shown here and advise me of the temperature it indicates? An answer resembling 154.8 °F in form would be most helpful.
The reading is 100.6 °F
